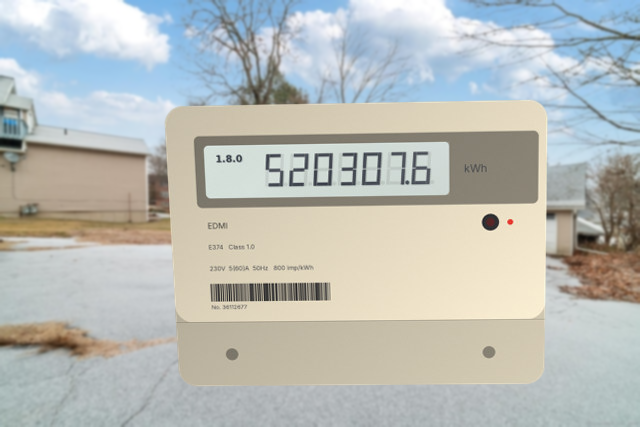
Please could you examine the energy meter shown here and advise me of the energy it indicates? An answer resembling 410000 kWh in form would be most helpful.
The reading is 520307.6 kWh
